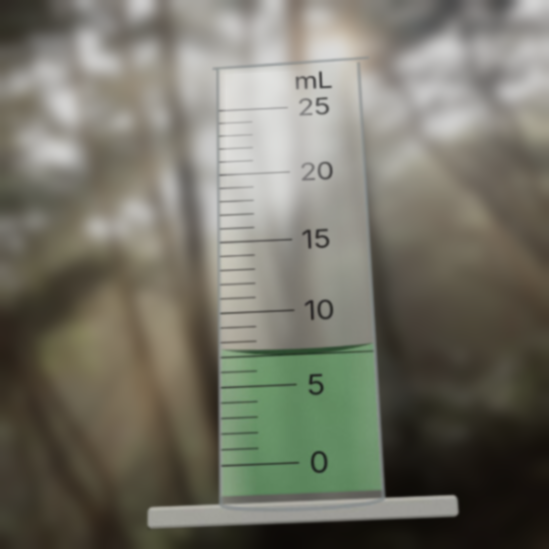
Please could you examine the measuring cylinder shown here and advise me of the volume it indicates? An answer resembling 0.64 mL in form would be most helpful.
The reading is 7 mL
